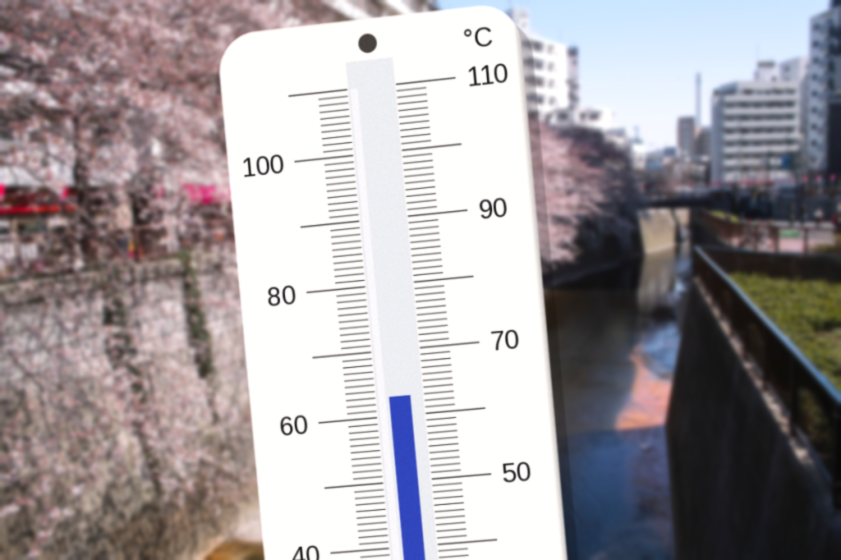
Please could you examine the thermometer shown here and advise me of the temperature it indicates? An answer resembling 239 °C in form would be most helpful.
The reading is 63 °C
